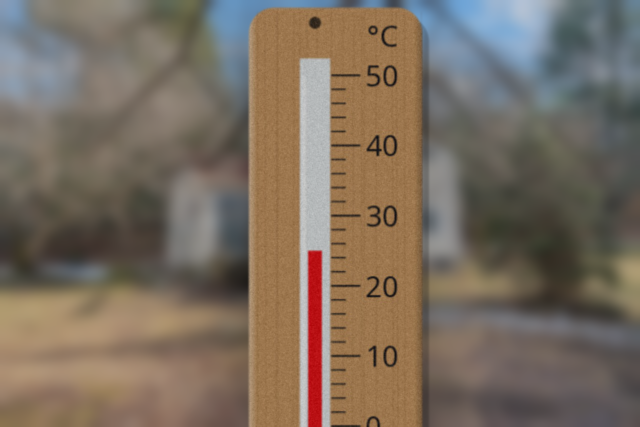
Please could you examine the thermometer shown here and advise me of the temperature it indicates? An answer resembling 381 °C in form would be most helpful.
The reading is 25 °C
